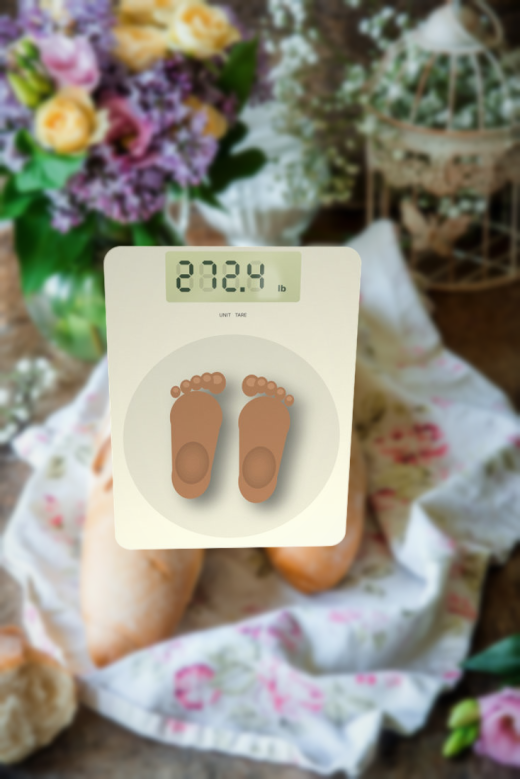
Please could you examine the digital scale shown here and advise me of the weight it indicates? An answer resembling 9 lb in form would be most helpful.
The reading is 272.4 lb
